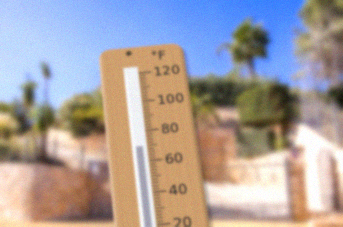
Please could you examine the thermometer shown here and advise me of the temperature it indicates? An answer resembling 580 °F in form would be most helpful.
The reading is 70 °F
